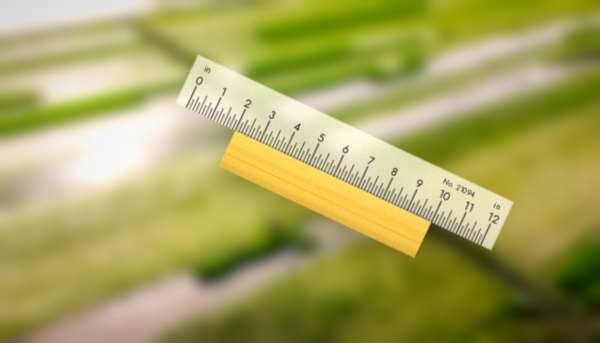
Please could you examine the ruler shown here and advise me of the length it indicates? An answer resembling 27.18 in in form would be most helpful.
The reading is 8 in
